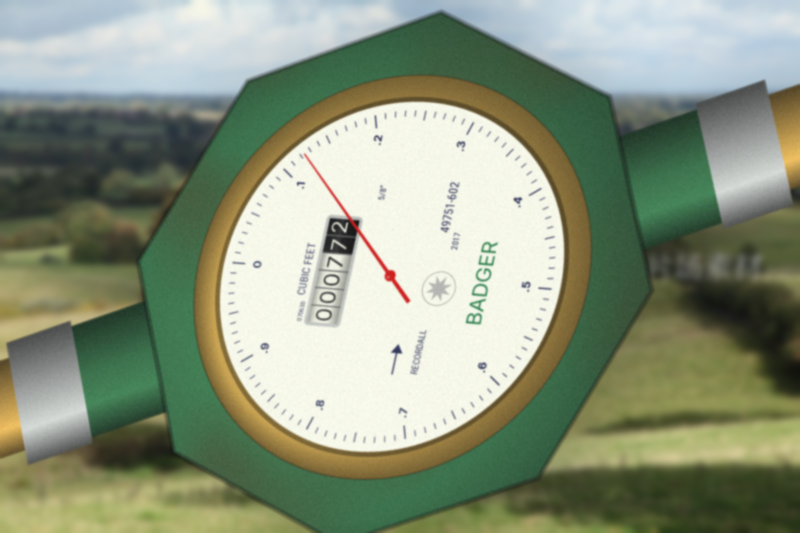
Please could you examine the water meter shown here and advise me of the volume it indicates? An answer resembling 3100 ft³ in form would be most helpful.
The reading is 772.12 ft³
